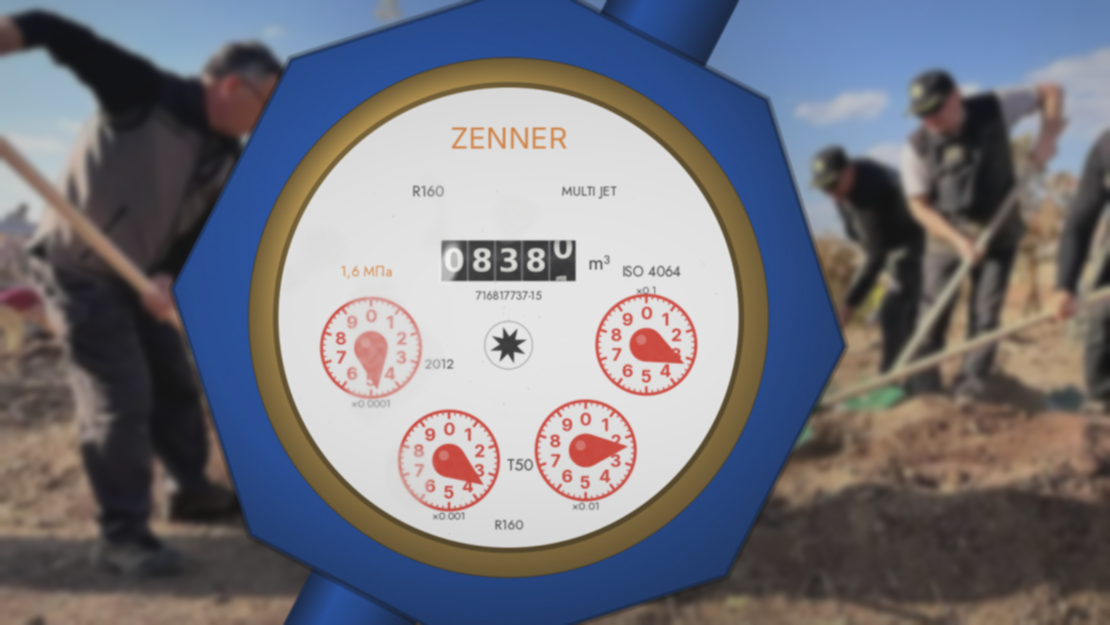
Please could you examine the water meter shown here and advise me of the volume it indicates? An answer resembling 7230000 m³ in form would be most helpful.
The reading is 8380.3234 m³
